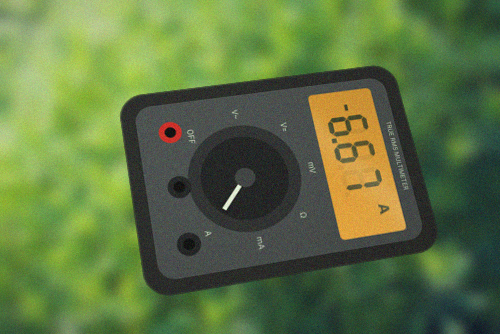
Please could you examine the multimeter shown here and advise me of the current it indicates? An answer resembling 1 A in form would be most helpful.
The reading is -6.67 A
